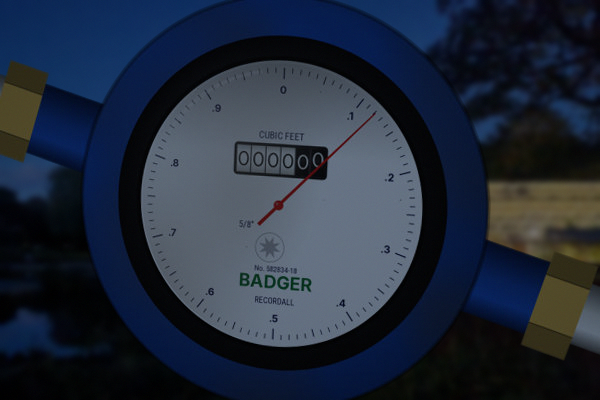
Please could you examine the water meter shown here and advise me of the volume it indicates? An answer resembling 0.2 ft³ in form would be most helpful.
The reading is 0.12 ft³
